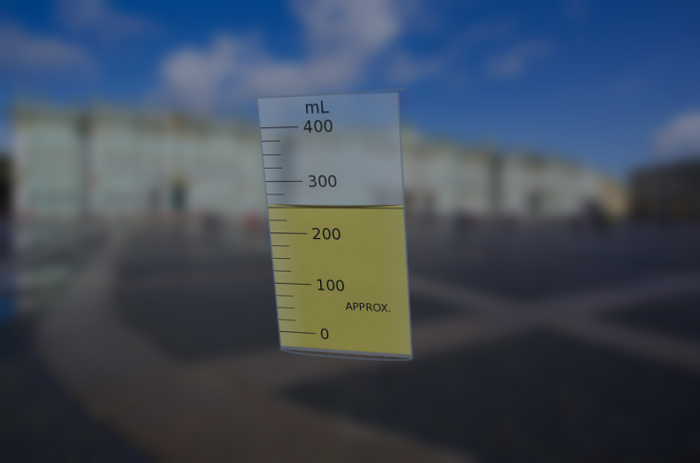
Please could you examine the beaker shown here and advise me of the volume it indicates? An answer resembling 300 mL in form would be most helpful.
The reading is 250 mL
